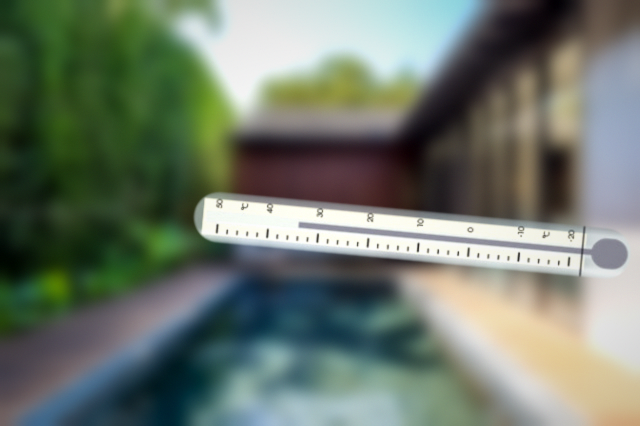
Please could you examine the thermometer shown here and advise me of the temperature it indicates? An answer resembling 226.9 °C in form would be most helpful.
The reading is 34 °C
